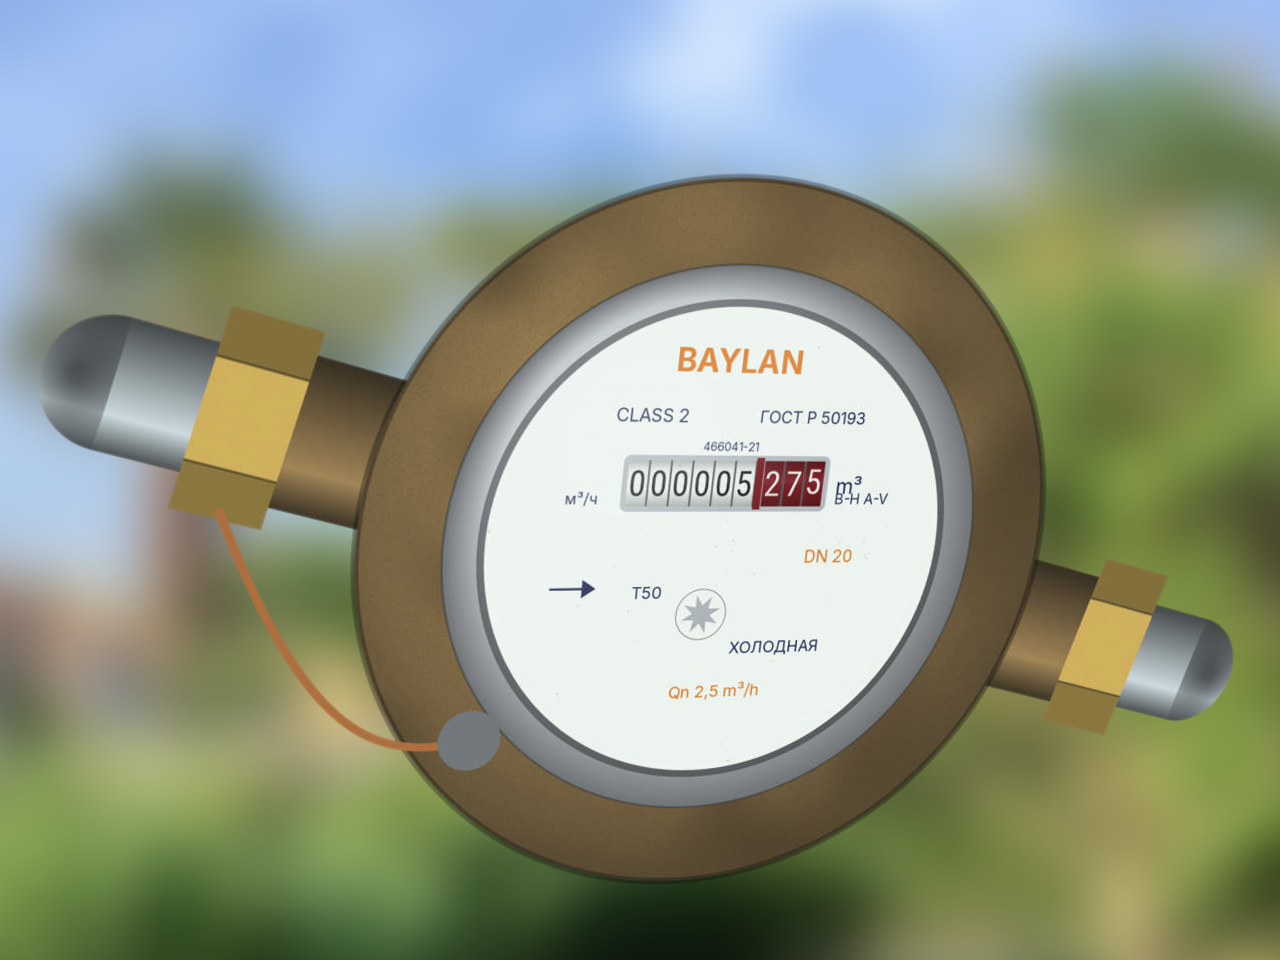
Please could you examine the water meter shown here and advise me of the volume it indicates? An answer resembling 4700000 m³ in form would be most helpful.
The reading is 5.275 m³
